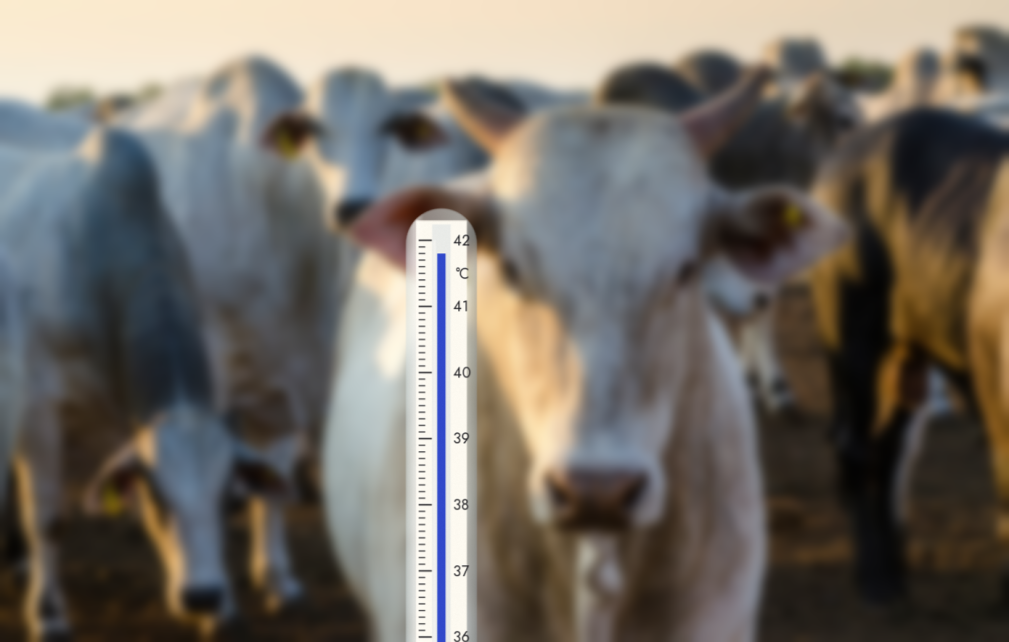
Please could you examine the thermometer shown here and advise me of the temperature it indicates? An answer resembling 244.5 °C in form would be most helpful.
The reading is 41.8 °C
